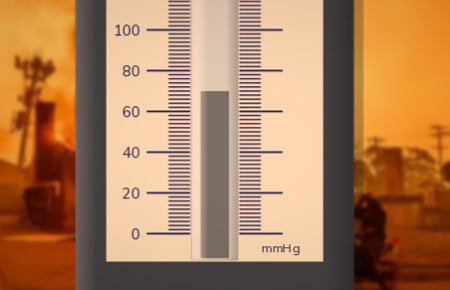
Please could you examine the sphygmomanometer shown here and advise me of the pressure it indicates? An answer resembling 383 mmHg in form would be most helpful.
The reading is 70 mmHg
